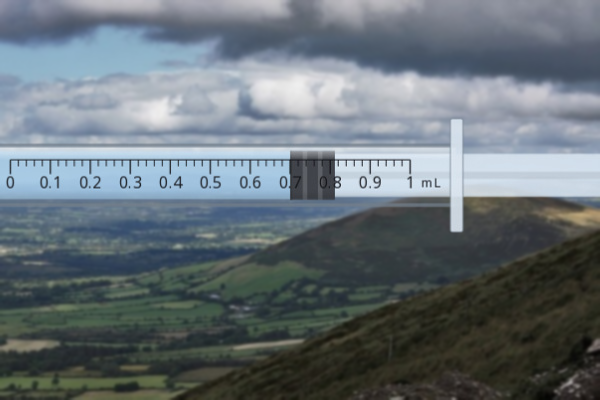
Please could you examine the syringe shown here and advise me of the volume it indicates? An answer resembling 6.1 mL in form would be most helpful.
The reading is 0.7 mL
